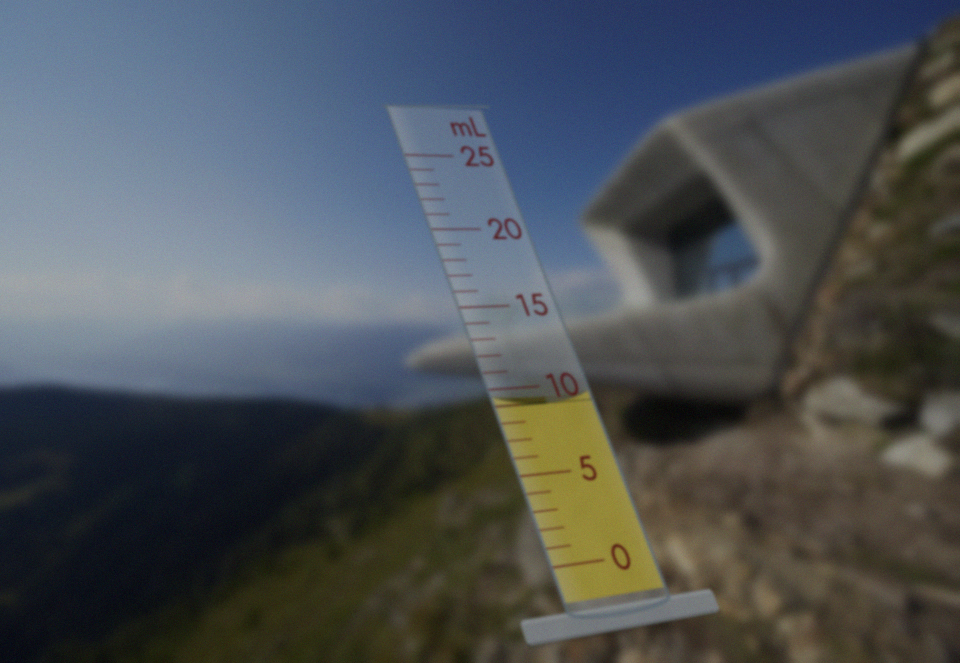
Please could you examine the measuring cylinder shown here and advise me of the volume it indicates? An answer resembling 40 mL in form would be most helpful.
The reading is 9 mL
